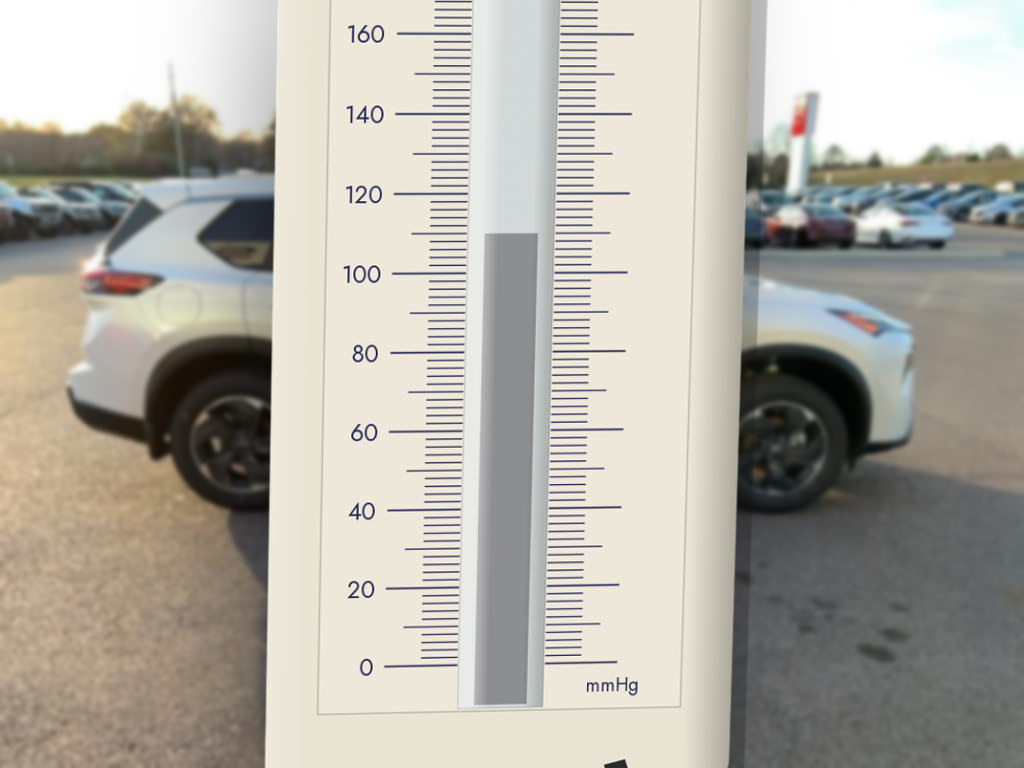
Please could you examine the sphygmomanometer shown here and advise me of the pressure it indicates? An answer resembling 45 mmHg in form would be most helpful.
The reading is 110 mmHg
